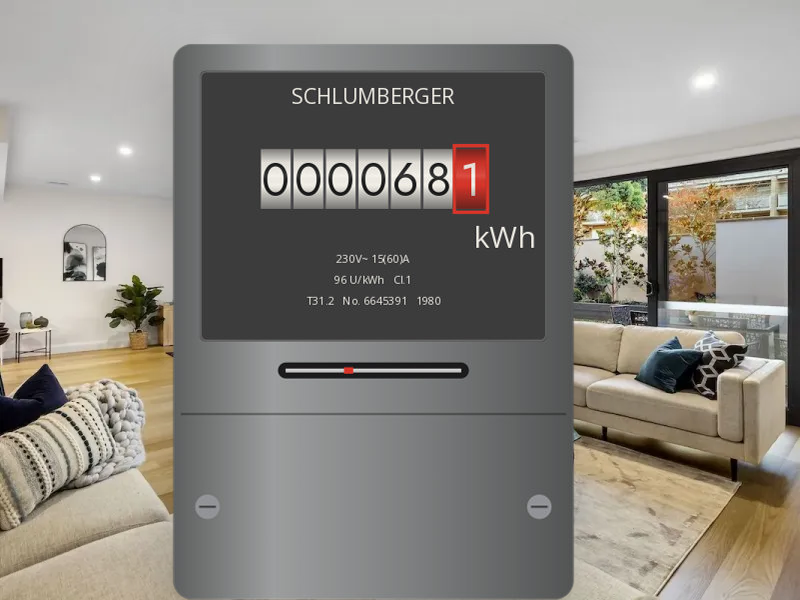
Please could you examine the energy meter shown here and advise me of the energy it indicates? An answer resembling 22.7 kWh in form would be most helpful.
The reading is 68.1 kWh
